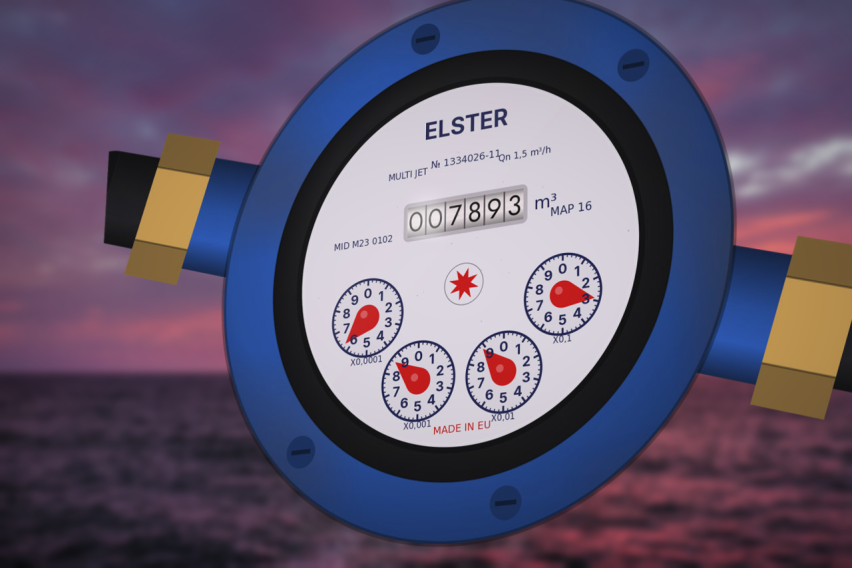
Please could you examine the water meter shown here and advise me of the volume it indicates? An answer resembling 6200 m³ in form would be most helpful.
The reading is 7893.2886 m³
